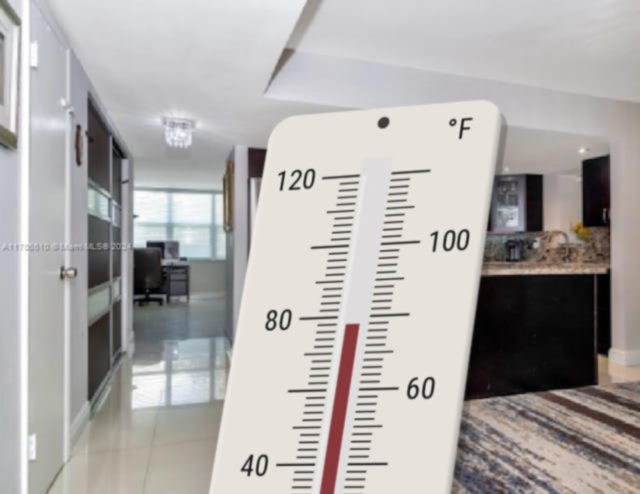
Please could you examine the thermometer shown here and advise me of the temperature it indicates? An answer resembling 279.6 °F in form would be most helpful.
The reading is 78 °F
